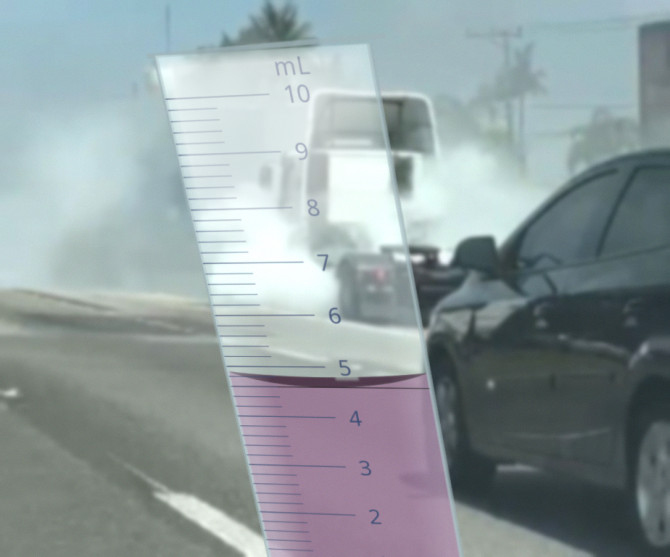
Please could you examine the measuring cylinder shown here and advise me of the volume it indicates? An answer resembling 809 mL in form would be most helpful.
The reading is 4.6 mL
